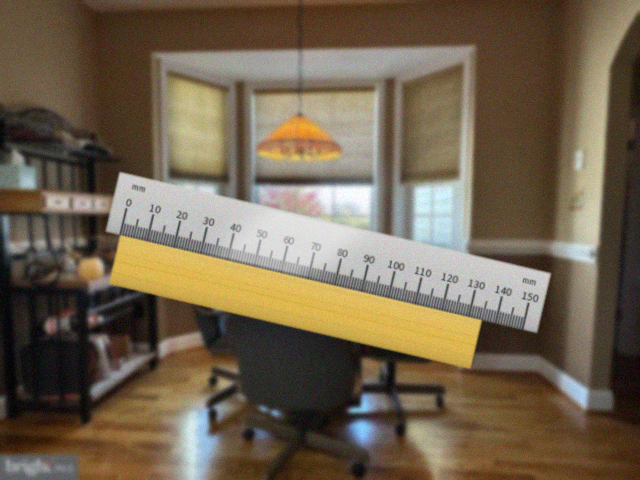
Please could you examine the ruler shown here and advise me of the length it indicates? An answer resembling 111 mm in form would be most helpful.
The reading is 135 mm
